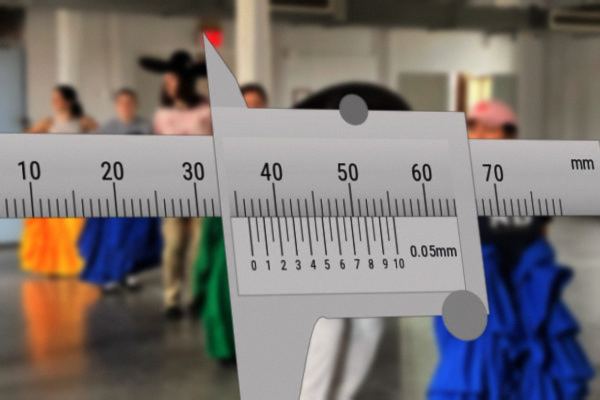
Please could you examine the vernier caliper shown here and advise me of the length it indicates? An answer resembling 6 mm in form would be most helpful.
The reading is 36.4 mm
